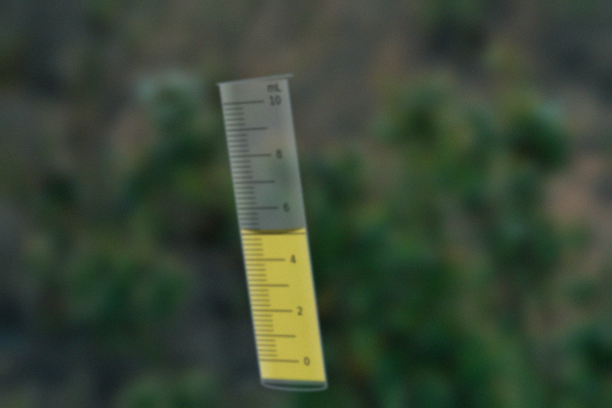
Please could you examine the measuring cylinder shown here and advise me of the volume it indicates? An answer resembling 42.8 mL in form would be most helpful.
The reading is 5 mL
